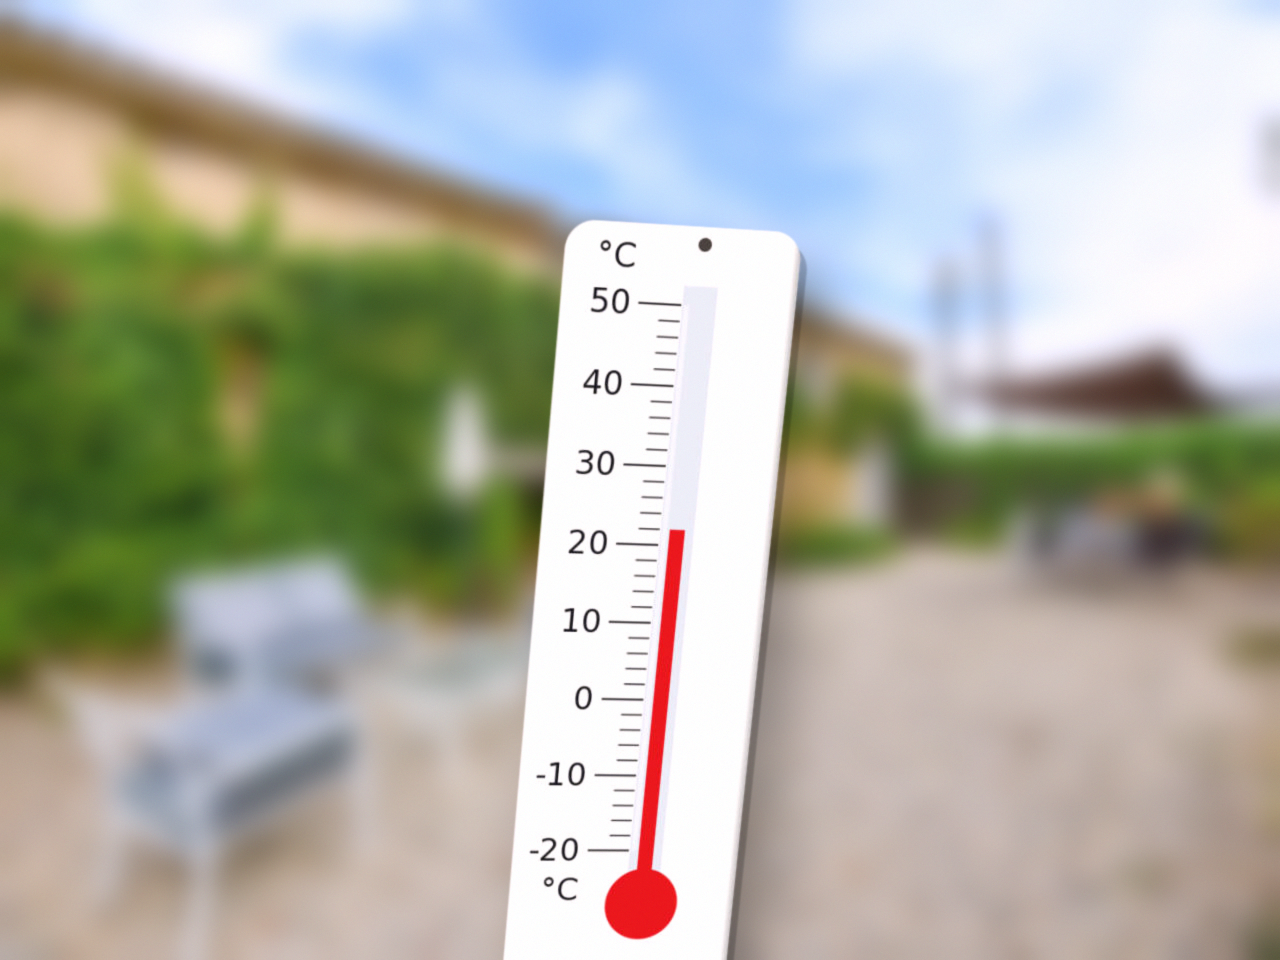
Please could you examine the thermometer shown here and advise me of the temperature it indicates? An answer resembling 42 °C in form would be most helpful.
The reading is 22 °C
